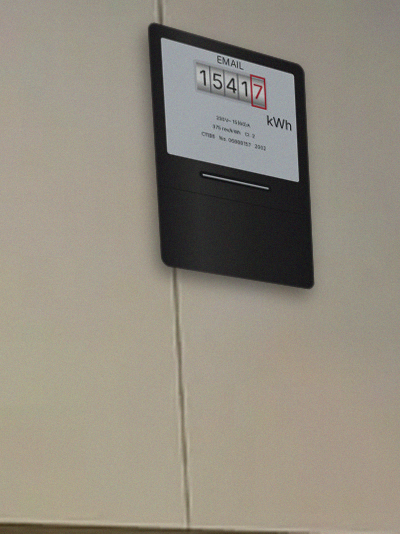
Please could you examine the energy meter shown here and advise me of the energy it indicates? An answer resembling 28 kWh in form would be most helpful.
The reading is 1541.7 kWh
